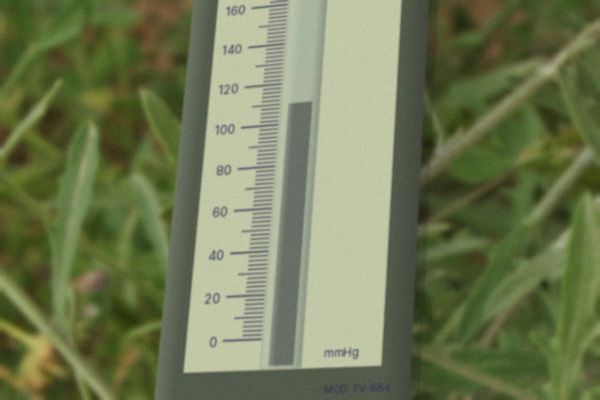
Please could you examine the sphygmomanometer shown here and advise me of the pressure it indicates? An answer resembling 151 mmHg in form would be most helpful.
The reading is 110 mmHg
